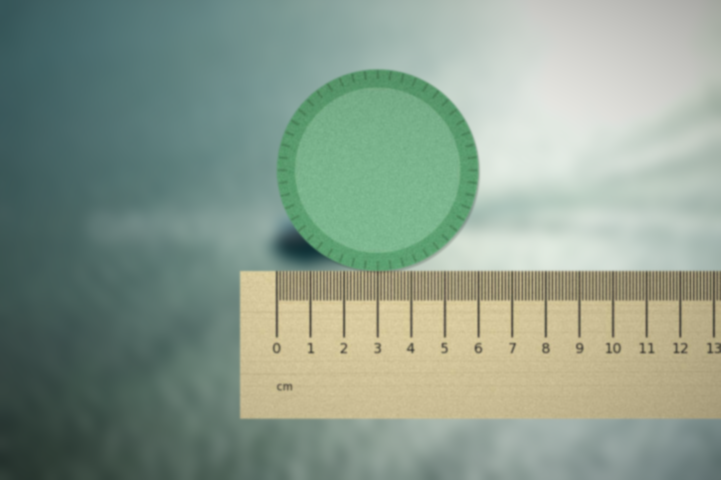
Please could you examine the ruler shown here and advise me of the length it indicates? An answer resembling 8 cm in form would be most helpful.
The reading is 6 cm
